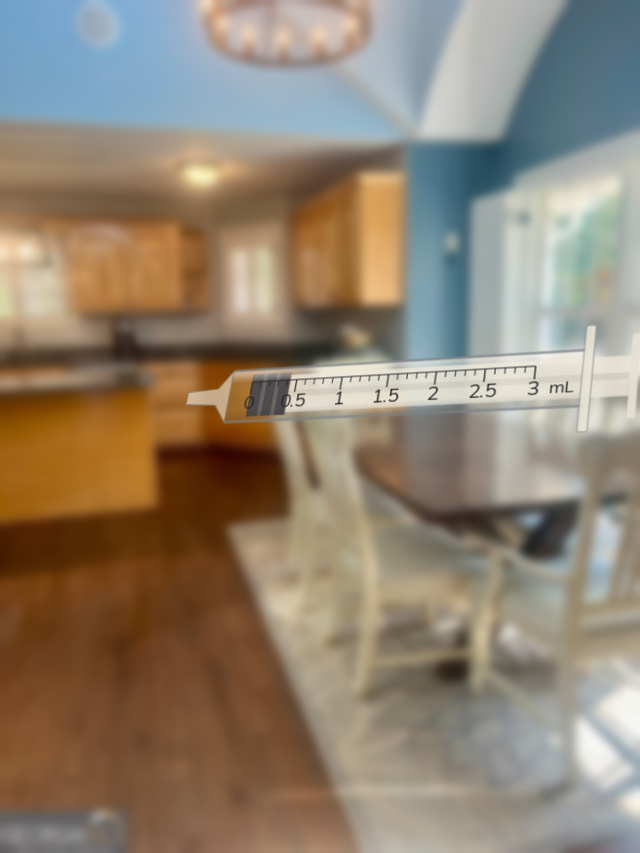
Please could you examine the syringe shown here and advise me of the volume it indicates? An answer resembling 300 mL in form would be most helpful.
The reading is 0 mL
